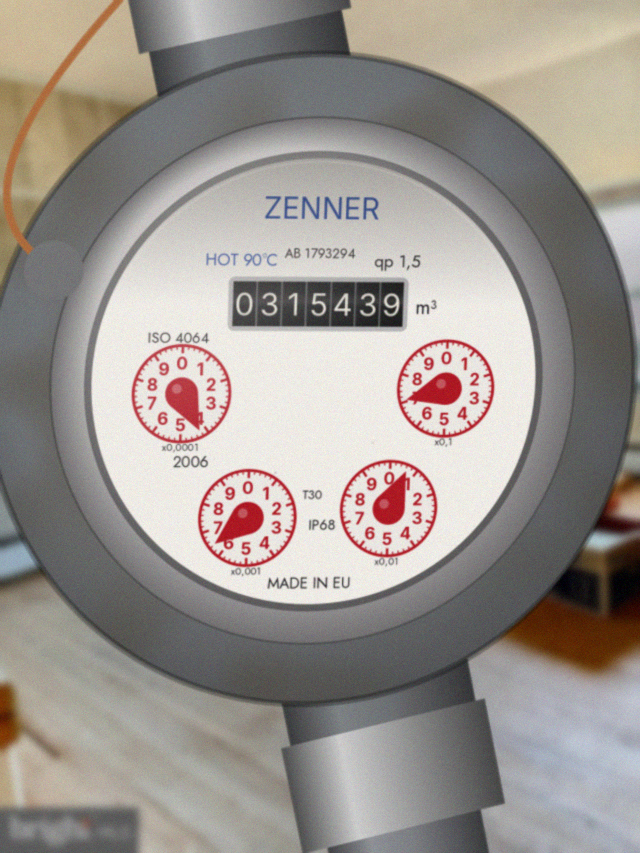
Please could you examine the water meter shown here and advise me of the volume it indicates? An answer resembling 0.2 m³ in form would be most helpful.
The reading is 315439.7064 m³
